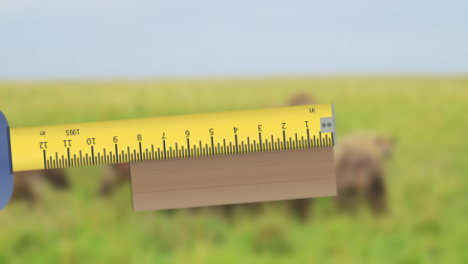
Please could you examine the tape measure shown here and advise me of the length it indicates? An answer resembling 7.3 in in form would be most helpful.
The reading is 8.5 in
